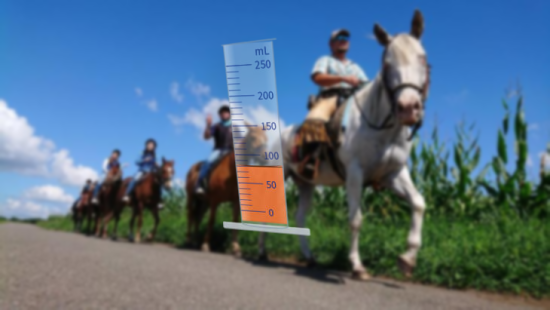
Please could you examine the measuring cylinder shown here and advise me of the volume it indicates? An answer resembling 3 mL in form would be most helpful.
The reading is 80 mL
